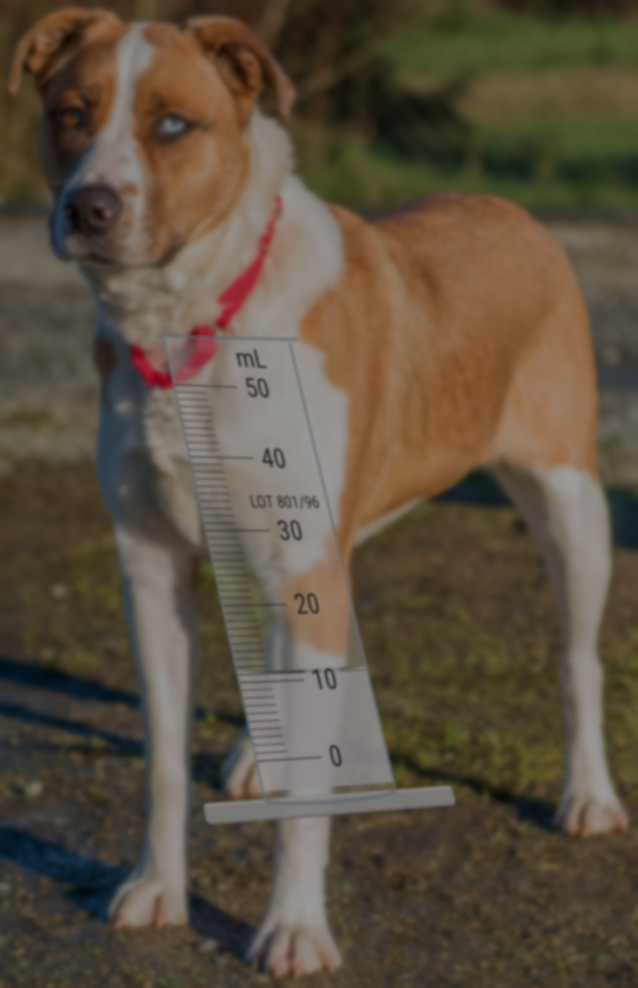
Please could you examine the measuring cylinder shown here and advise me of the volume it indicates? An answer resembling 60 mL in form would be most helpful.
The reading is 11 mL
